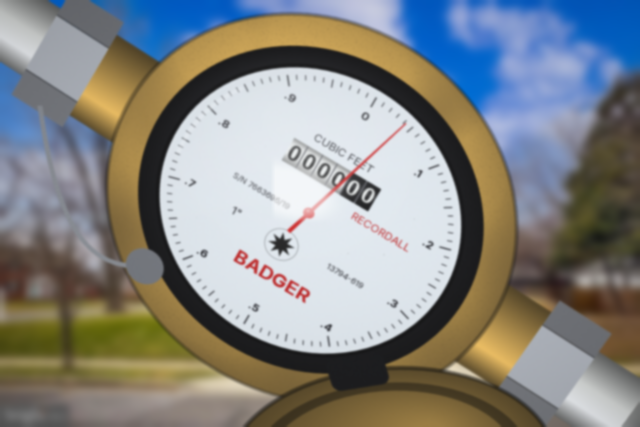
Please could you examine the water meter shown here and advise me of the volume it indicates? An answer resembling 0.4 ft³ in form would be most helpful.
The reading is 0.04 ft³
